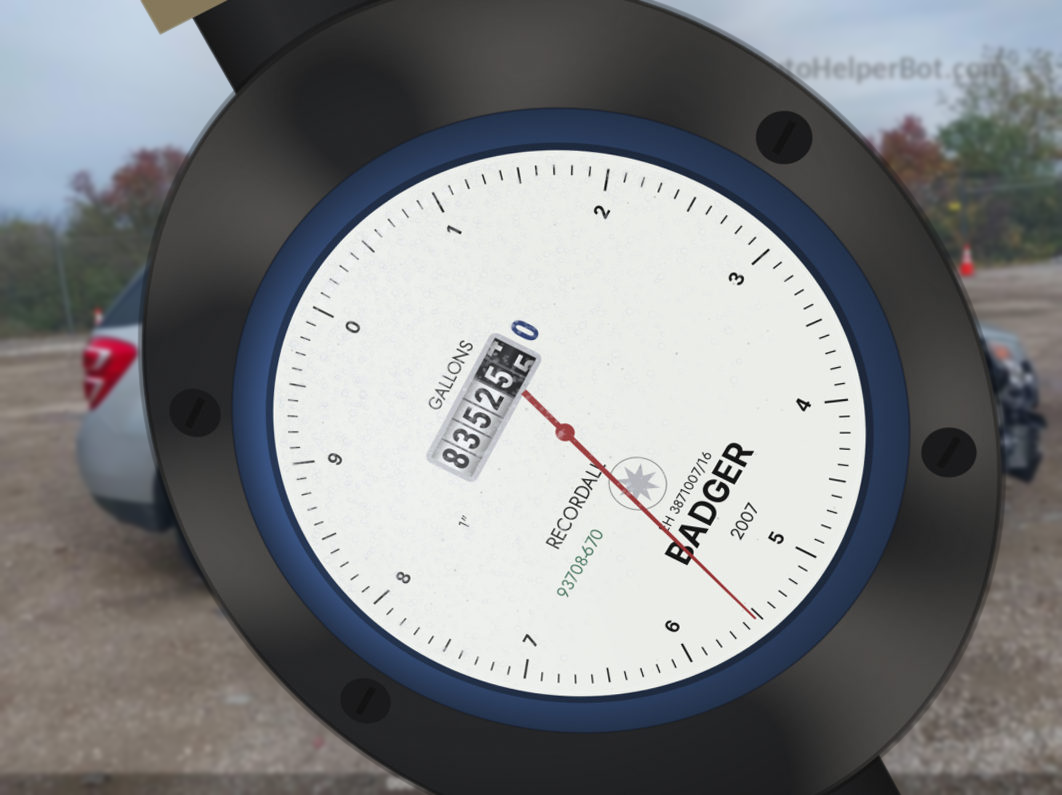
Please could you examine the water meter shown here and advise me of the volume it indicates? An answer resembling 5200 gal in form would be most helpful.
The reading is 8352545.5 gal
